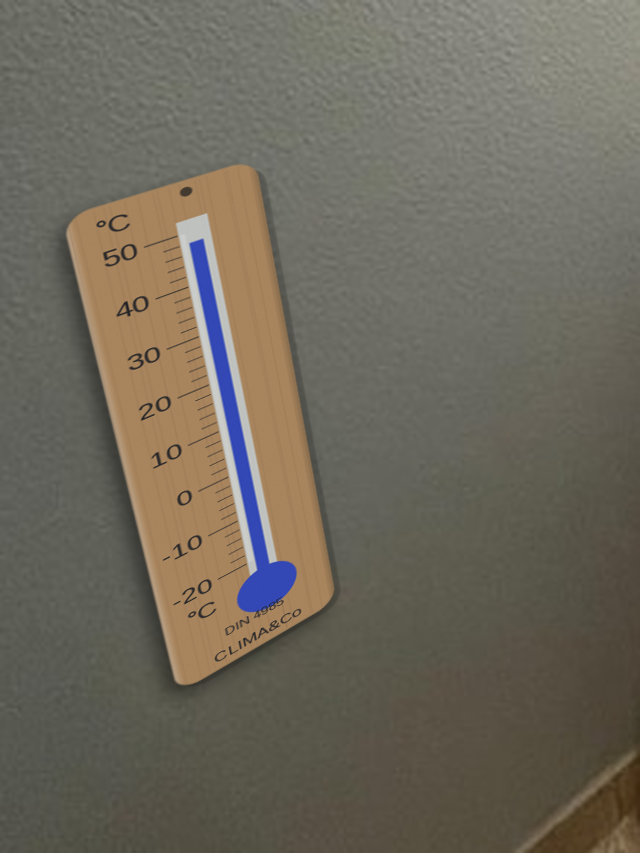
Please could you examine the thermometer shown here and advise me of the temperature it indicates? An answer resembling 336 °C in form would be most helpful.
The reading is 48 °C
